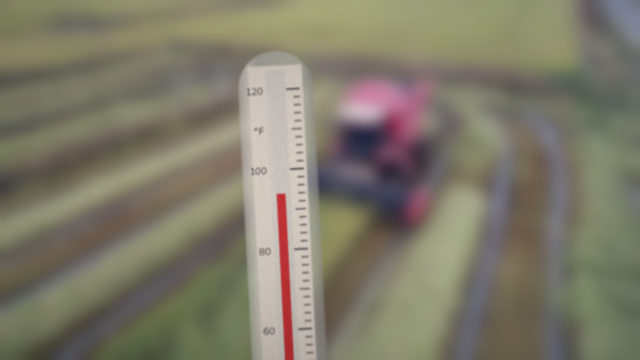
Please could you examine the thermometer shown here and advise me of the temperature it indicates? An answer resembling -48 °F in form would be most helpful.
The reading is 94 °F
